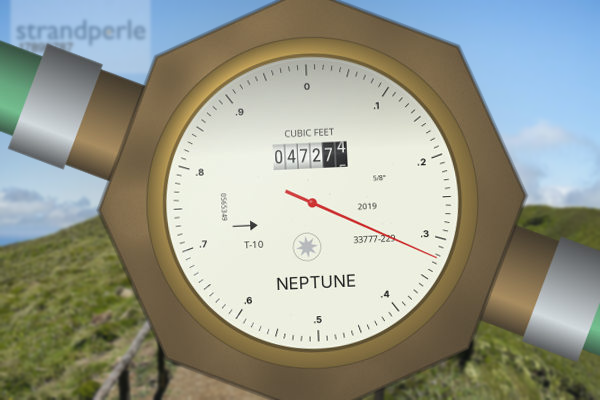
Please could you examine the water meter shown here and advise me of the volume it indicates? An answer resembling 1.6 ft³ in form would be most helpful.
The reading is 47274.32 ft³
